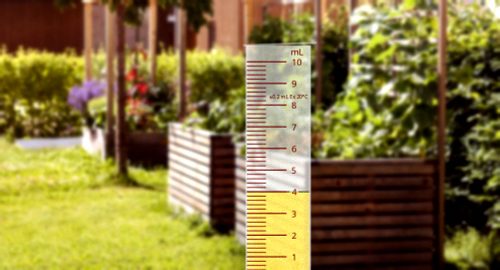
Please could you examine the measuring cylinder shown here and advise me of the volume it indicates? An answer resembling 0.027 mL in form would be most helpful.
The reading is 4 mL
